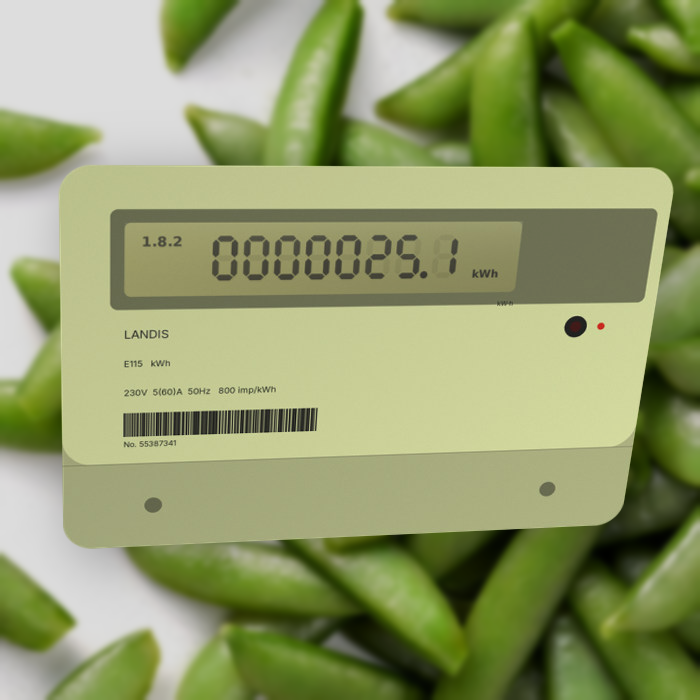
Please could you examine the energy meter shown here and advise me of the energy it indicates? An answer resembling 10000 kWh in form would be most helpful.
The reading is 25.1 kWh
